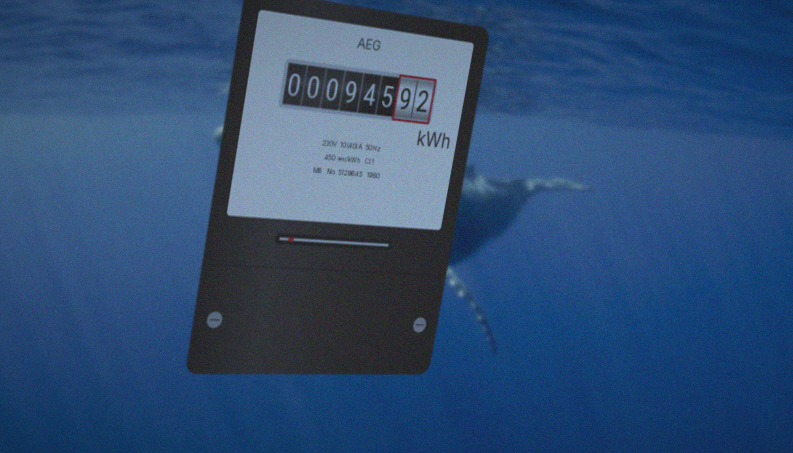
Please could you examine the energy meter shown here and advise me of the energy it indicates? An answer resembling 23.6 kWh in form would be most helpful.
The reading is 945.92 kWh
